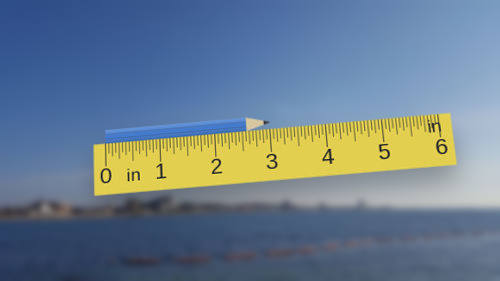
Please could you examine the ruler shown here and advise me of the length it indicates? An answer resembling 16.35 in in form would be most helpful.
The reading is 3 in
